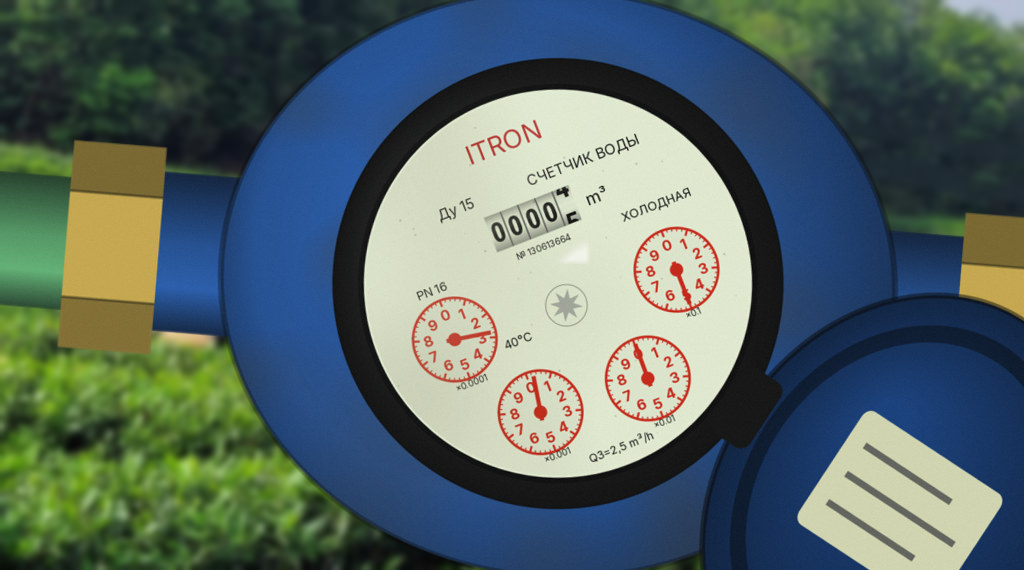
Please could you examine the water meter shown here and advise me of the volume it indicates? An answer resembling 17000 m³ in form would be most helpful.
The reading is 4.5002 m³
